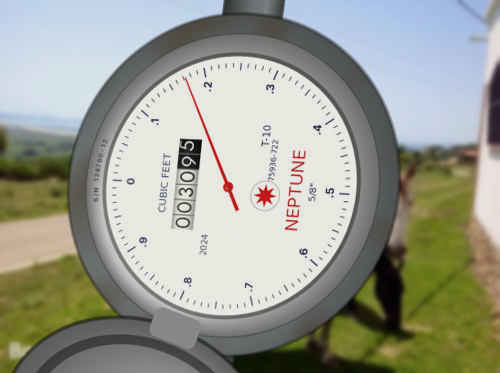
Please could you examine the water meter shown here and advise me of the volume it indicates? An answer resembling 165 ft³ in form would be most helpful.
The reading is 3095.17 ft³
